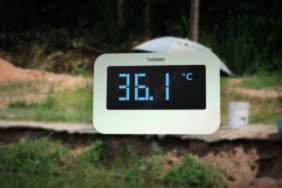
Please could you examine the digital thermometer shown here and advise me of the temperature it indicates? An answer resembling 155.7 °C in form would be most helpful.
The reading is 36.1 °C
